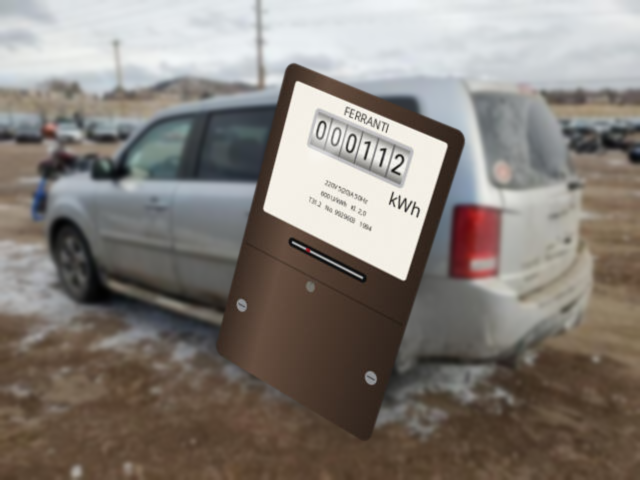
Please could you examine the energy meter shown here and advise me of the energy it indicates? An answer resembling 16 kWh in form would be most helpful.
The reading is 112 kWh
